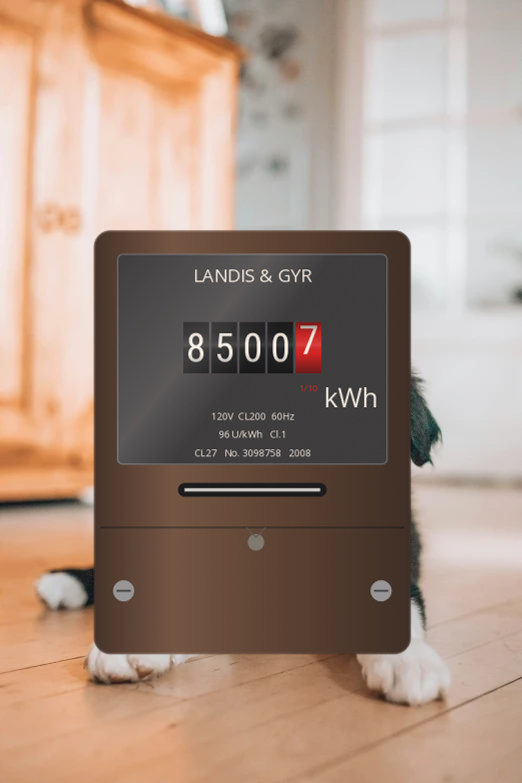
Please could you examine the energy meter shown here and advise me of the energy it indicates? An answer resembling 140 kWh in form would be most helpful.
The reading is 8500.7 kWh
